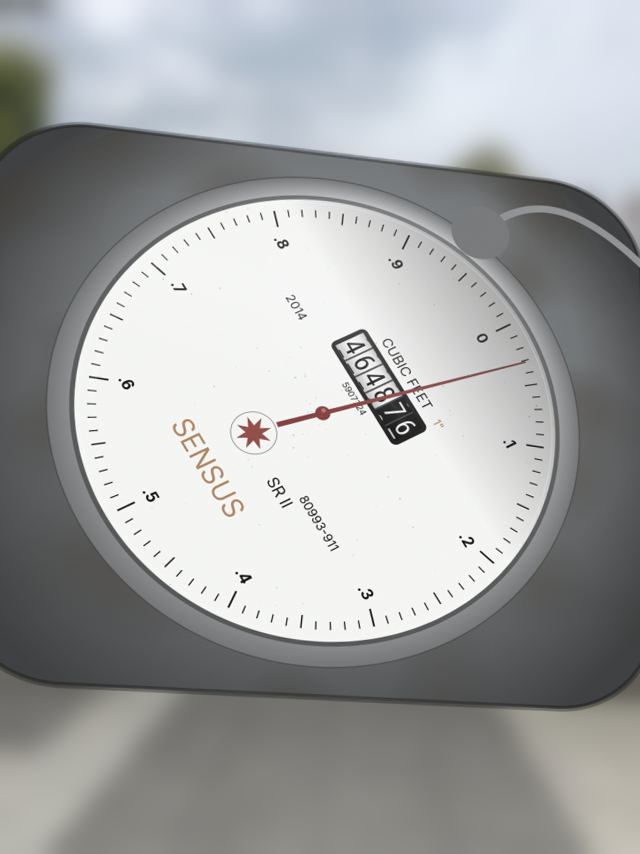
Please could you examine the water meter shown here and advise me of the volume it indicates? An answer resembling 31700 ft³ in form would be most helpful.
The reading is 464876.03 ft³
